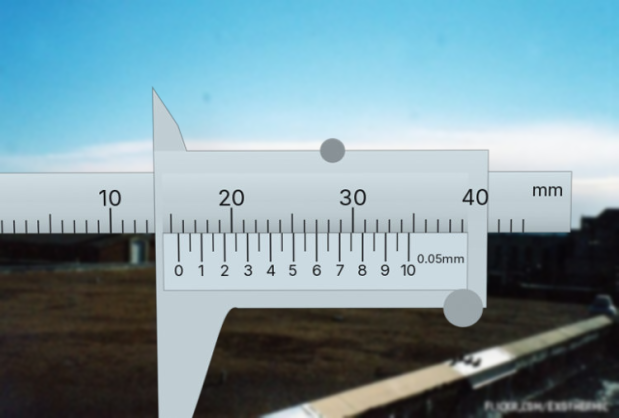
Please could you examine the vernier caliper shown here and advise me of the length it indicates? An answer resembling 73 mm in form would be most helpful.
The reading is 15.6 mm
